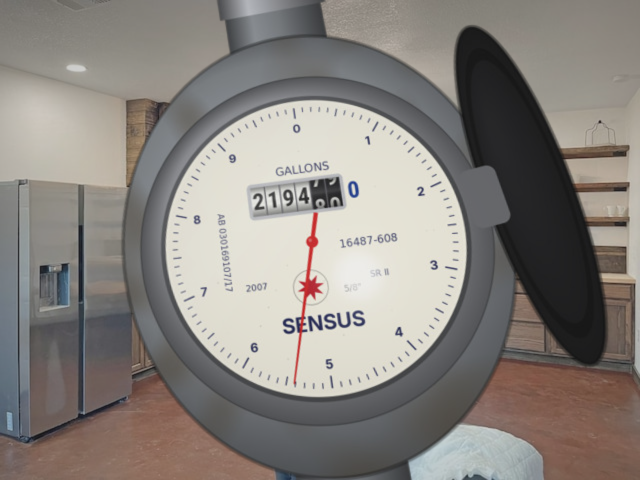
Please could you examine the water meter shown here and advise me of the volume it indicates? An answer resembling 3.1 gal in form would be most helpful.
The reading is 2194795.4 gal
